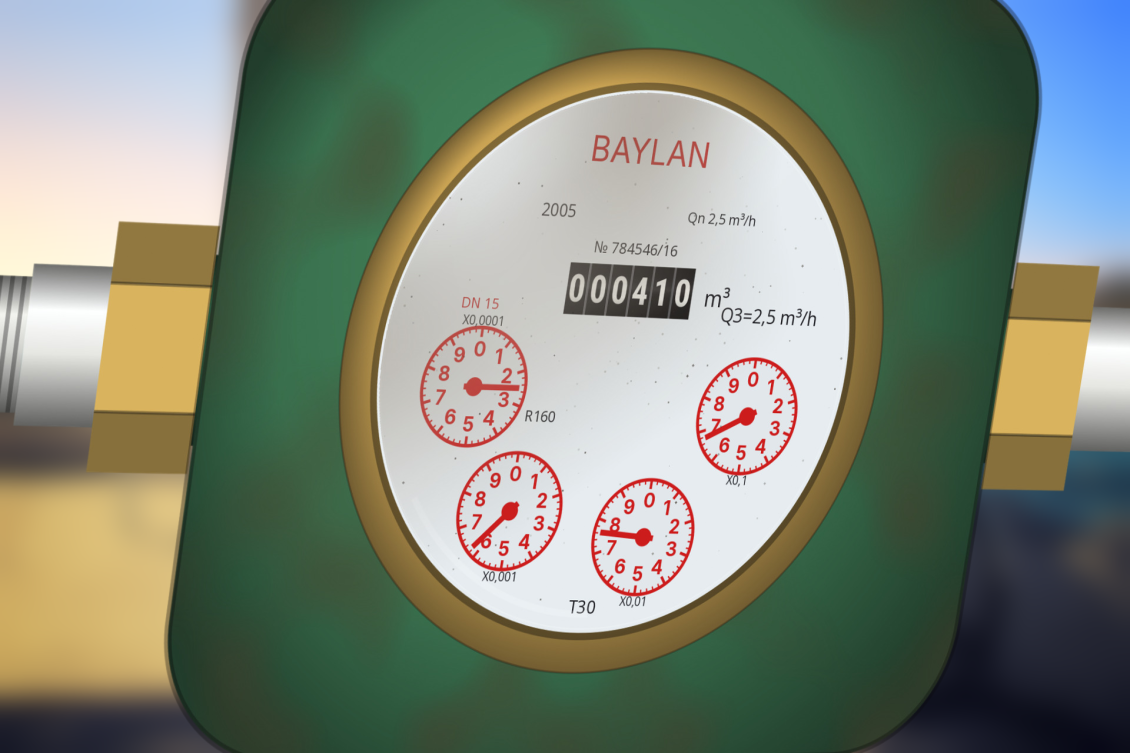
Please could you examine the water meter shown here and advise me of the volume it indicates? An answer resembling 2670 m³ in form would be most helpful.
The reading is 410.6762 m³
